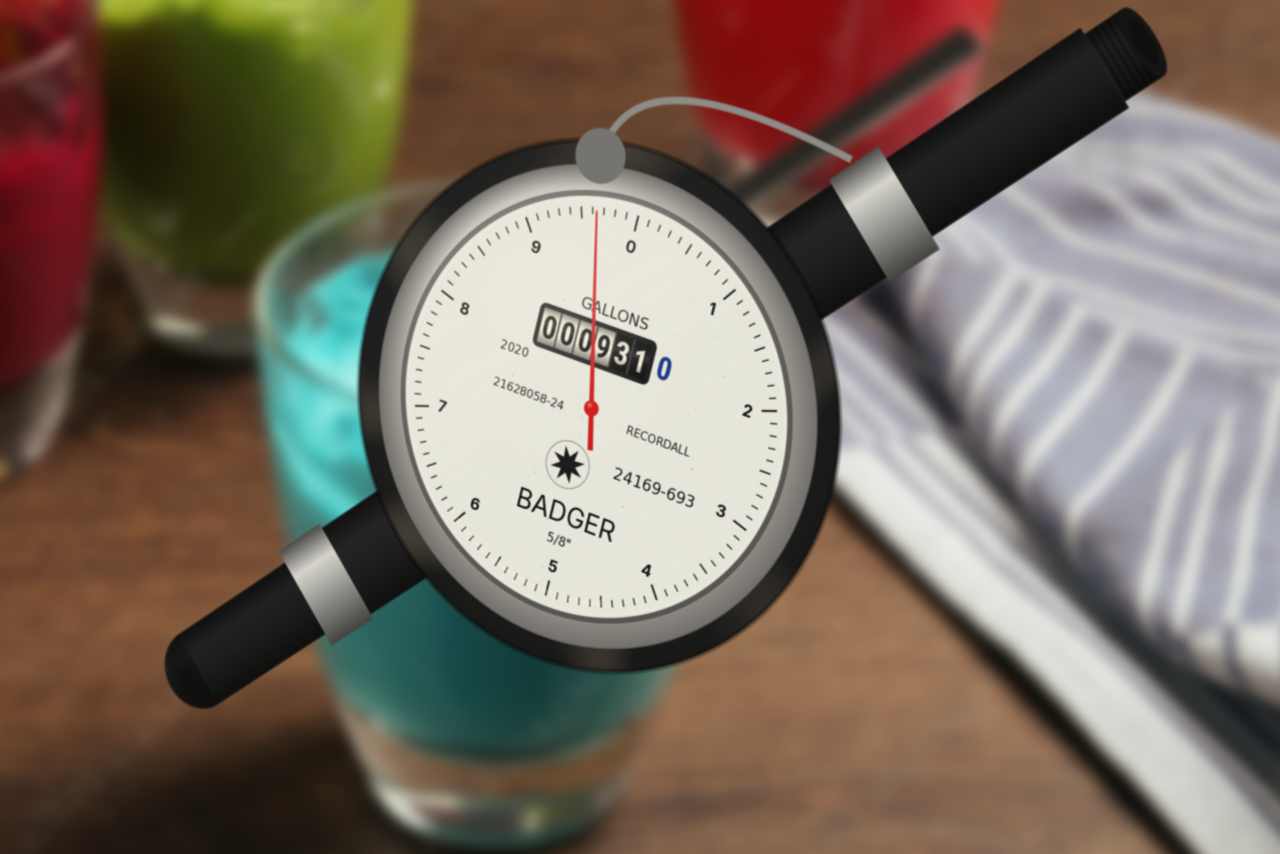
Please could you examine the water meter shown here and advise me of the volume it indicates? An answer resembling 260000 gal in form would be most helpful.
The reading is 9309.6 gal
